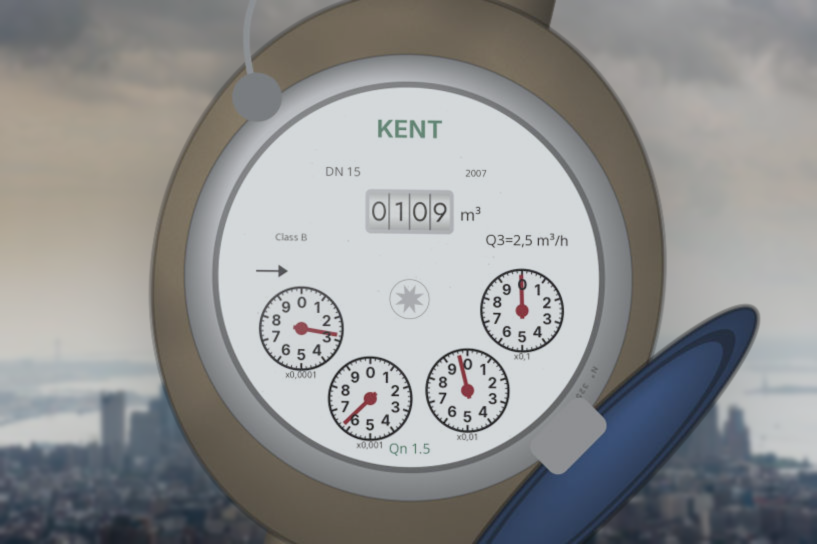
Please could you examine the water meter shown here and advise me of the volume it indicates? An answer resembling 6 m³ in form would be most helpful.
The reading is 108.9962 m³
